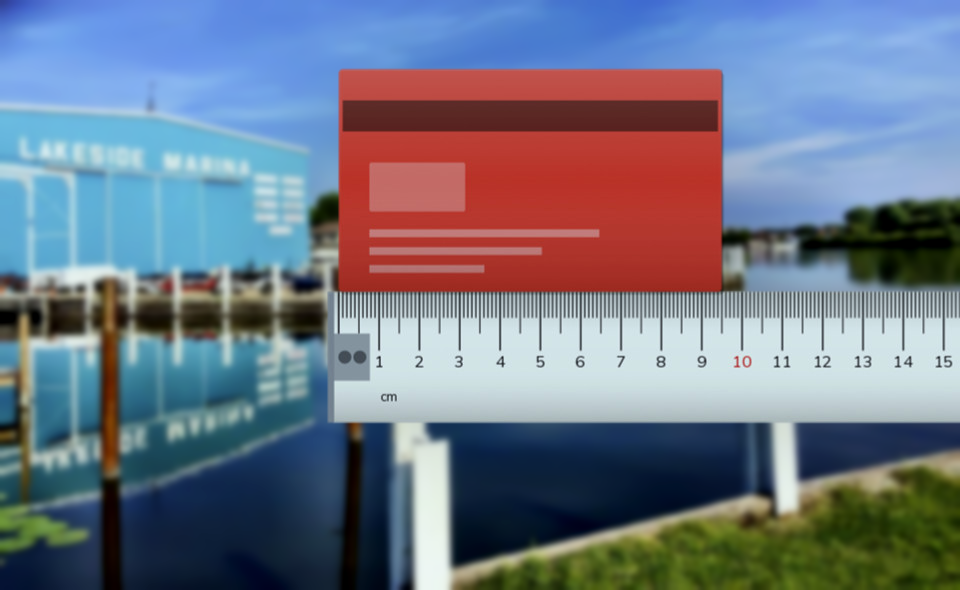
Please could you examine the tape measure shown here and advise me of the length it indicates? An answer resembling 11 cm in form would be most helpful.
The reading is 9.5 cm
